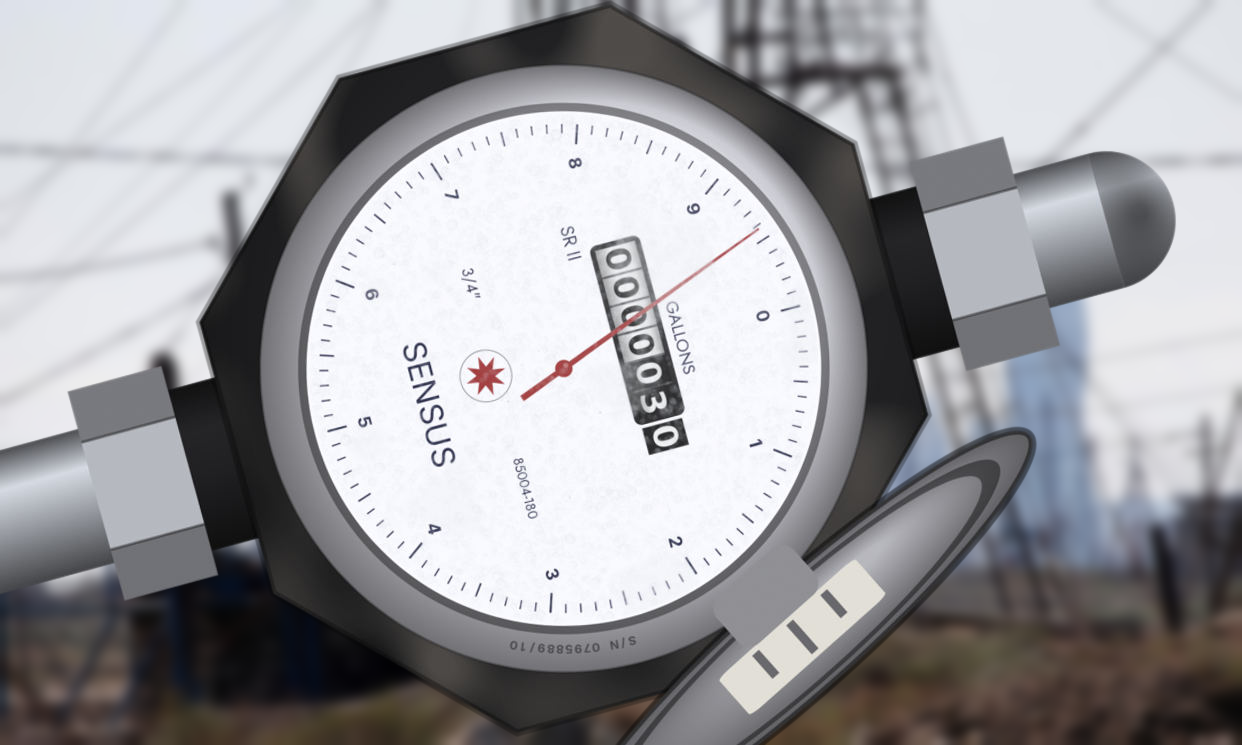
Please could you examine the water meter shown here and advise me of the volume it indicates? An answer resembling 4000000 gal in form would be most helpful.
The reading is 29.4 gal
